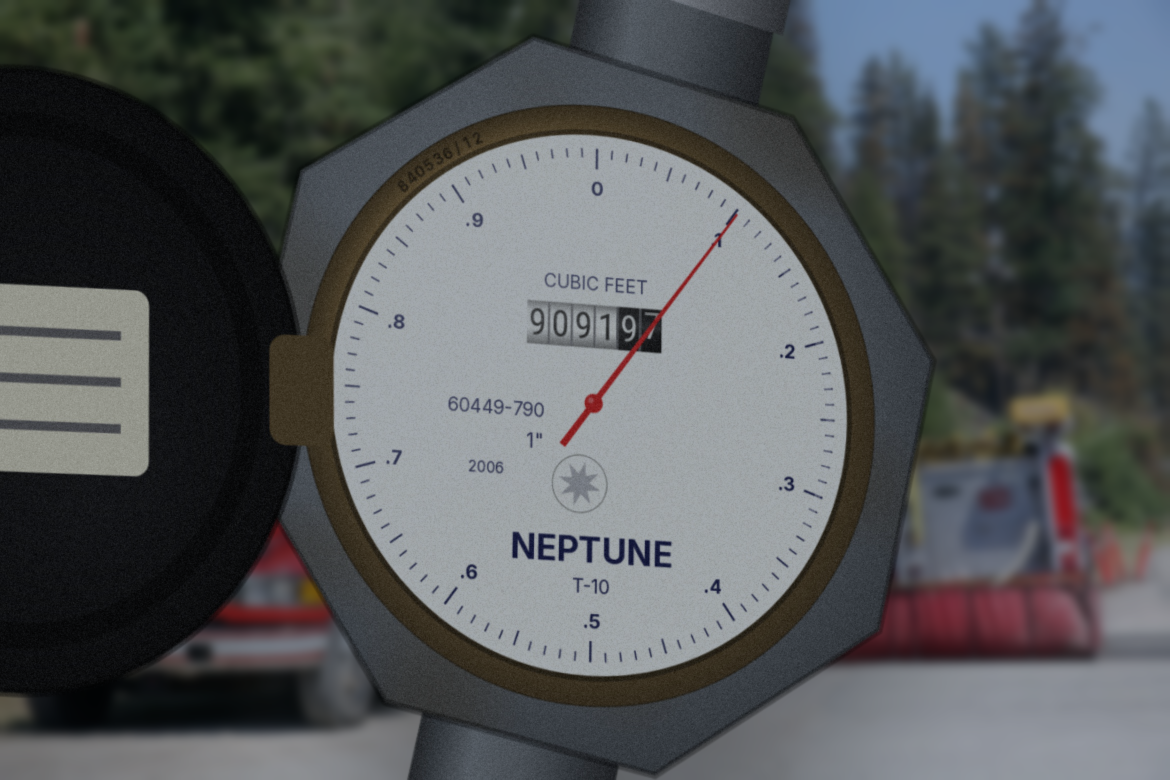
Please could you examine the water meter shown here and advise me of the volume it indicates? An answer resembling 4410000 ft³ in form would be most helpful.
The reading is 909197.10 ft³
